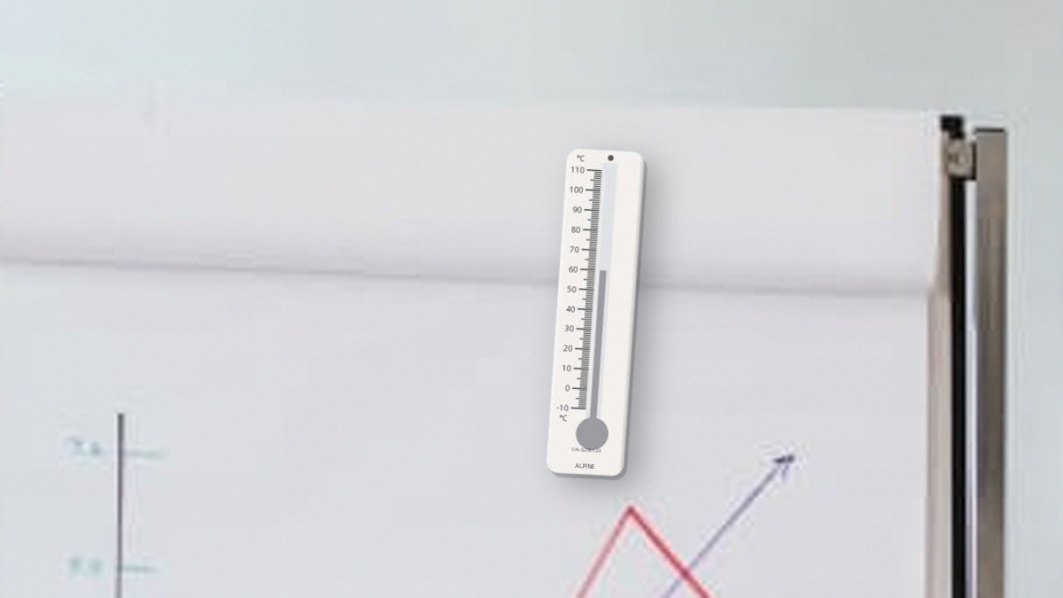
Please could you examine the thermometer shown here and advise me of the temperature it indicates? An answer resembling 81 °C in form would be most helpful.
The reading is 60 °C
